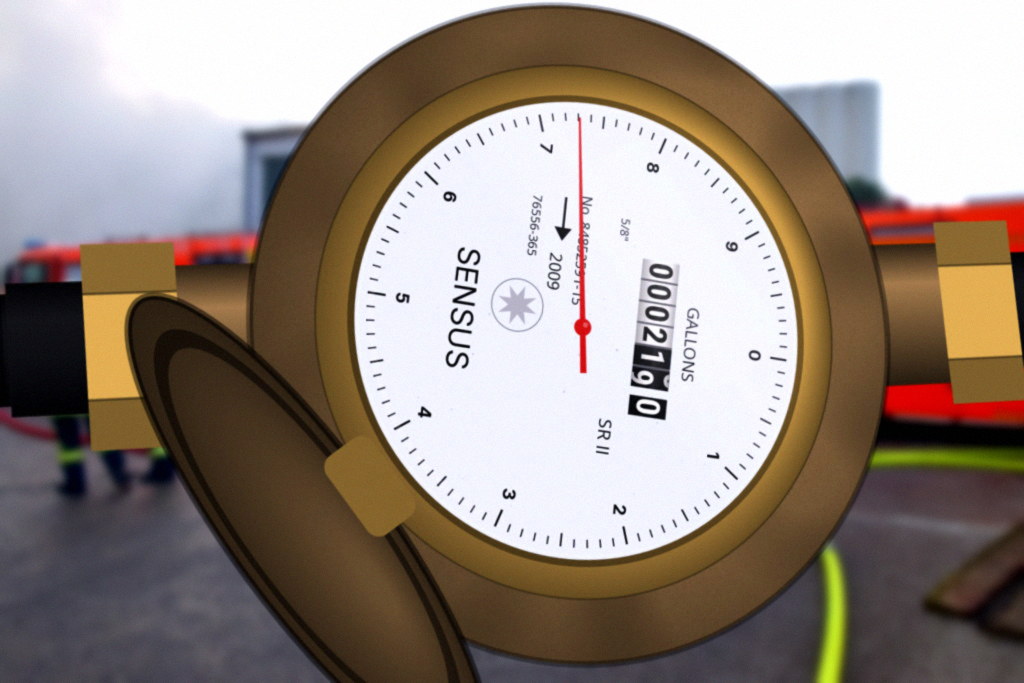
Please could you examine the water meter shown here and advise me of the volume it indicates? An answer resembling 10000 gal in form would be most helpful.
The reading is 2187.3 gal
